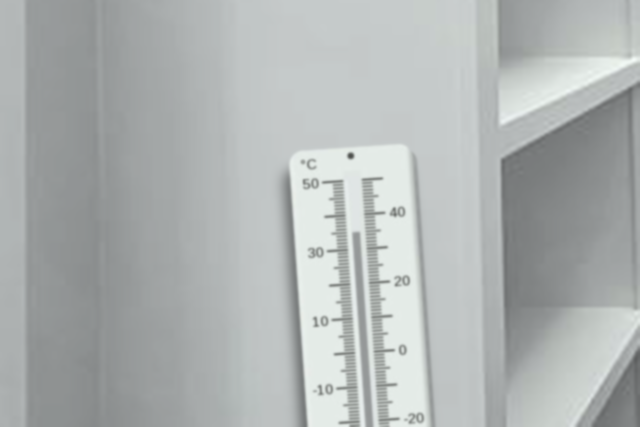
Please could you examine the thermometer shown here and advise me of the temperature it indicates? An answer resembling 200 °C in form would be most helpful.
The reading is 35 °C
